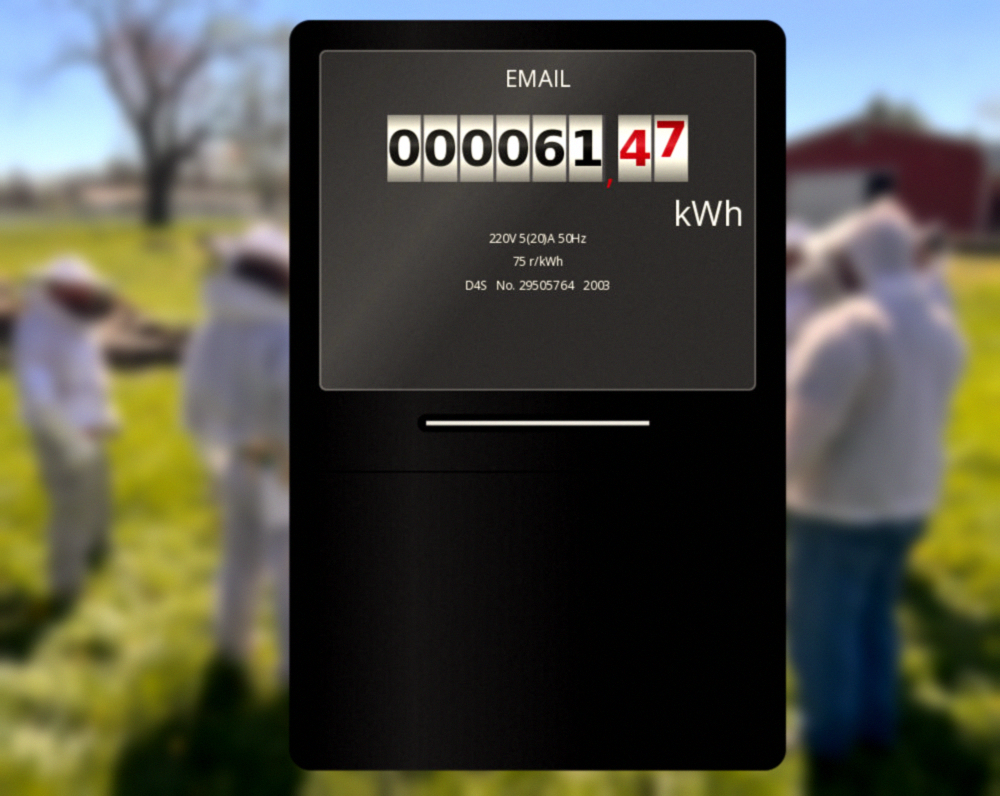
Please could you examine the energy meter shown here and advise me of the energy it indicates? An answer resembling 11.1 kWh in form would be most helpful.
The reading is 61.47 kWh
